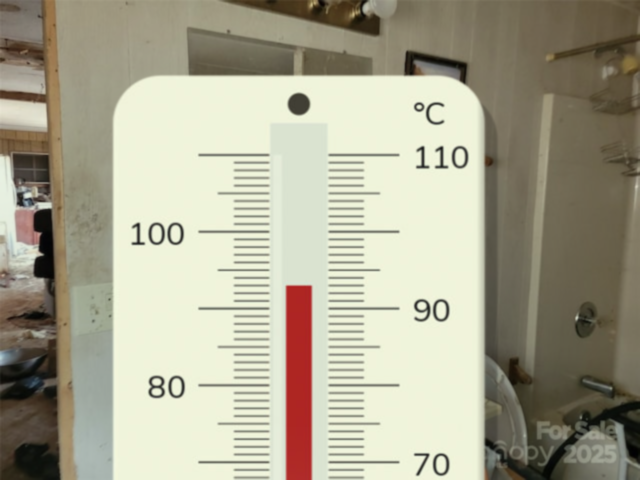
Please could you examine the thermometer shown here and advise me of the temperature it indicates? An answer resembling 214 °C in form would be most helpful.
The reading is 93 °C
